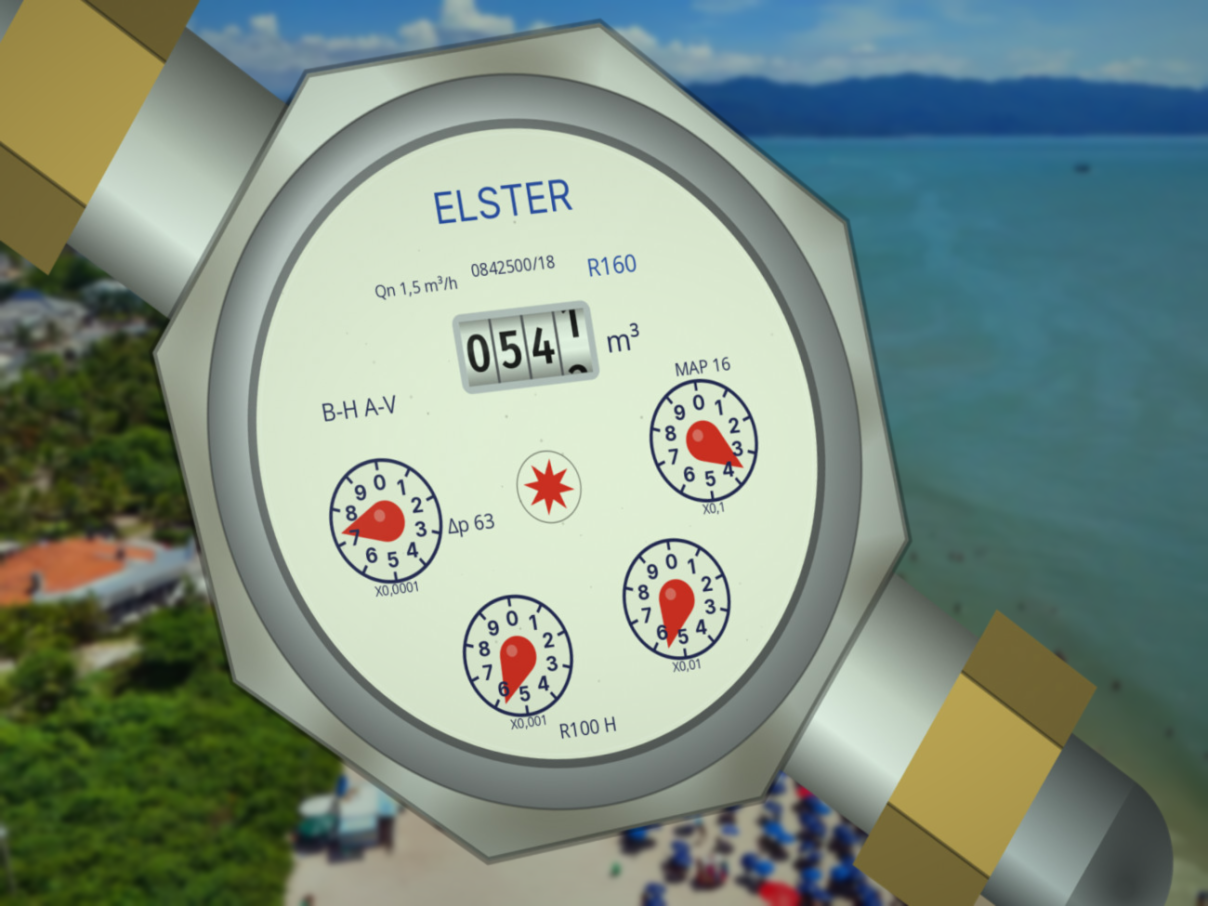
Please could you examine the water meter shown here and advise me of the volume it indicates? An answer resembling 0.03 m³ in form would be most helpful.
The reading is 541.3557 m³
